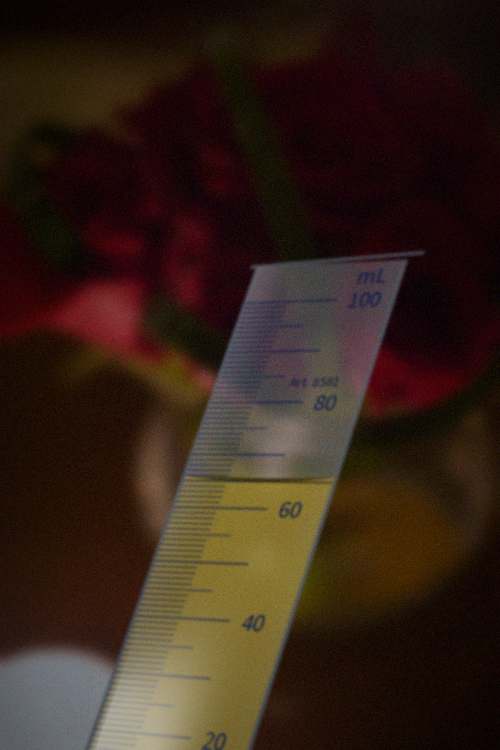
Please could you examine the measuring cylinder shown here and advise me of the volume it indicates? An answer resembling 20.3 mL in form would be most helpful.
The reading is 65 mL
